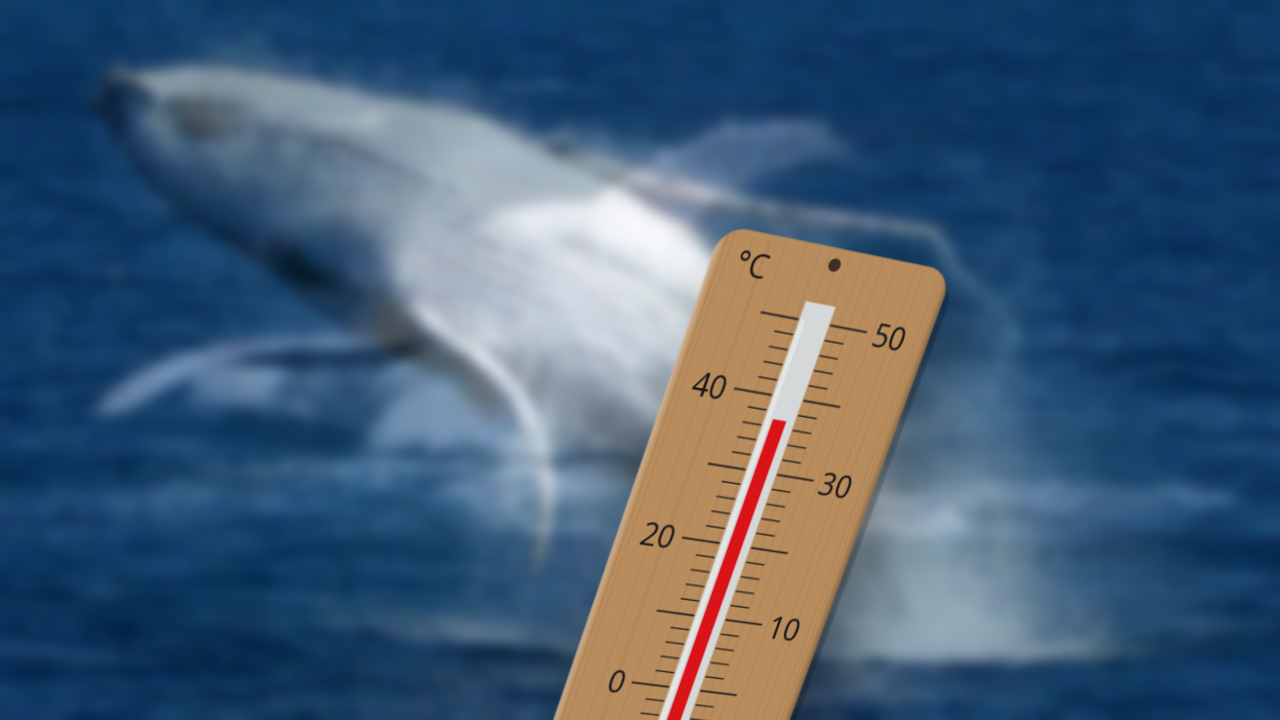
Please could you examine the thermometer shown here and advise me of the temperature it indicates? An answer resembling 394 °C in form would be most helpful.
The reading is 37 °C
